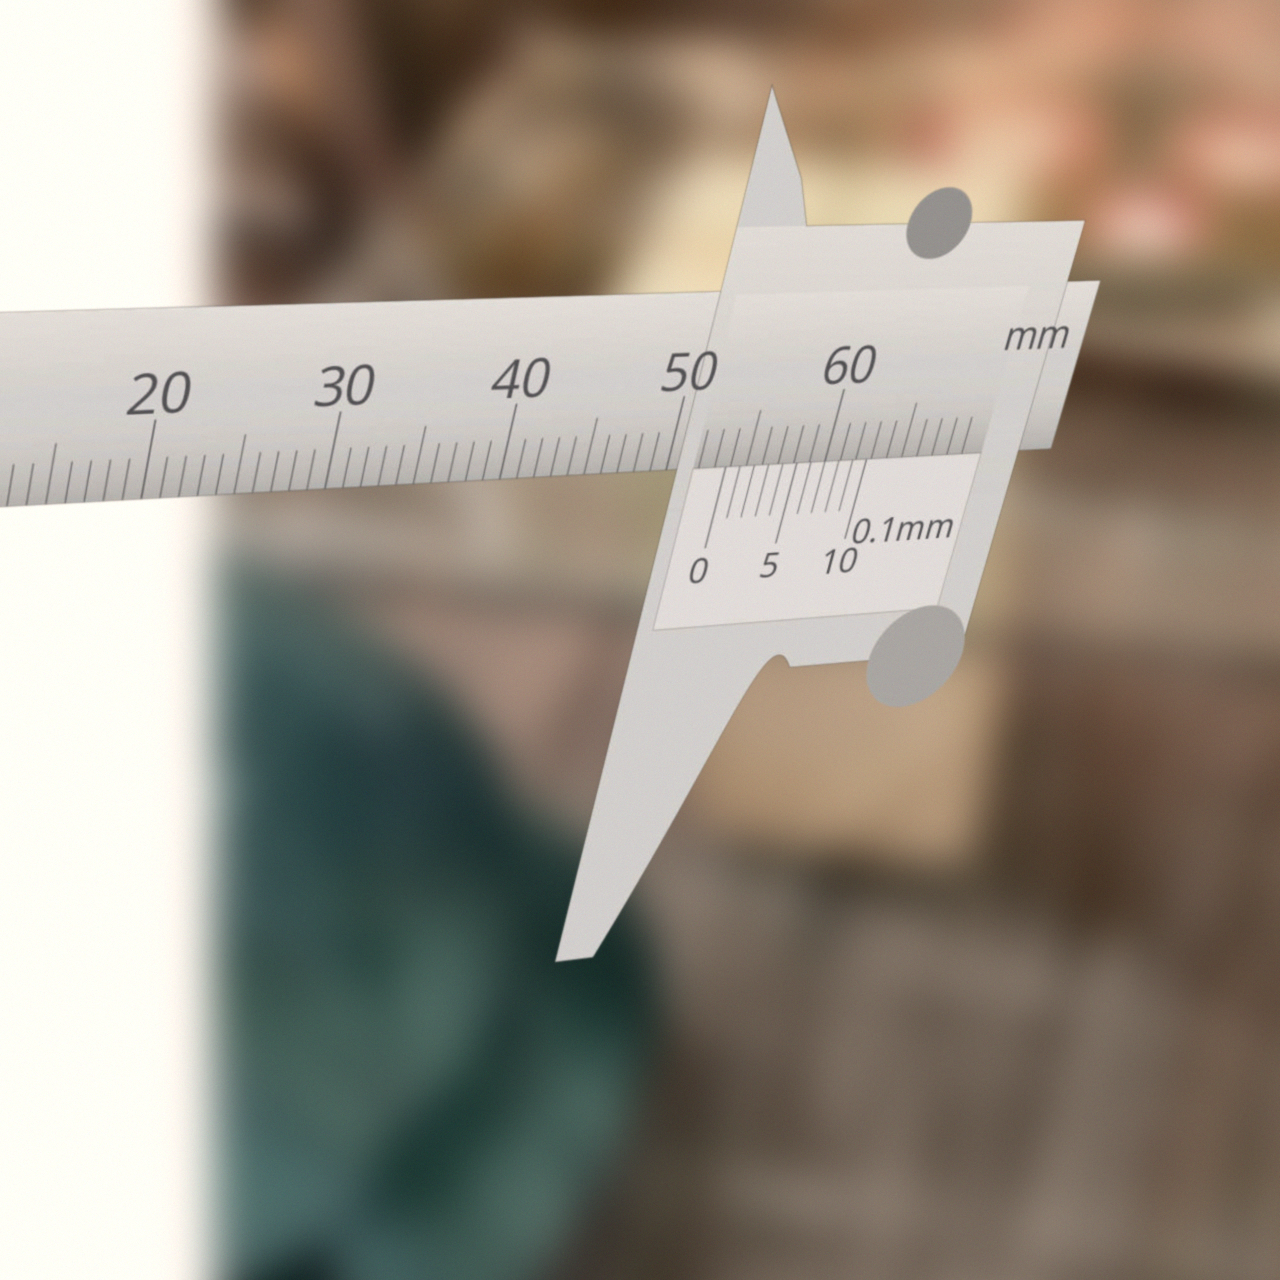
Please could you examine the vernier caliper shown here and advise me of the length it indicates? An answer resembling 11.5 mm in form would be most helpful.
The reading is 53.7 mm
